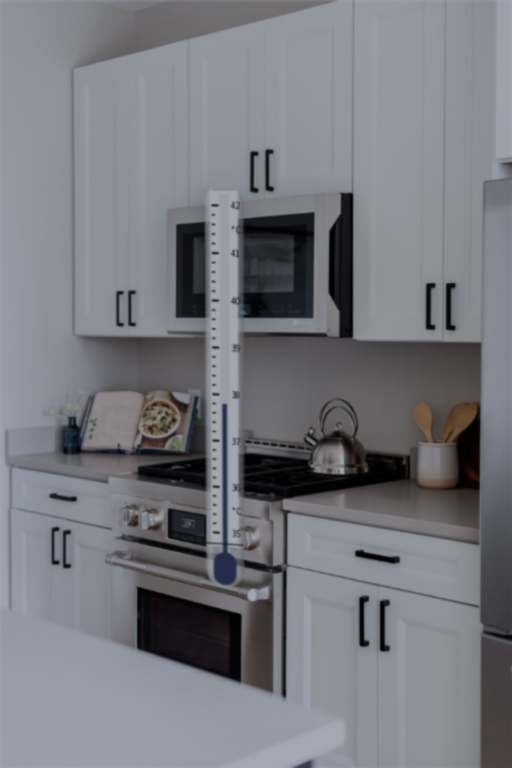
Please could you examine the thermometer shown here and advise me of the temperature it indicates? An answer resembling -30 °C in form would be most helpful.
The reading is 37.8 °C
